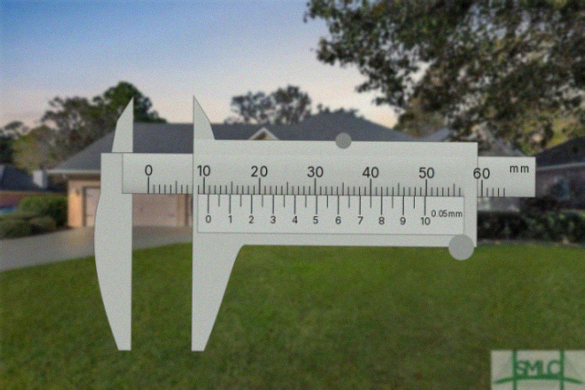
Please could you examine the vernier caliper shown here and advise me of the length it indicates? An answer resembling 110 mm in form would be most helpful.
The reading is 10.8 mm
